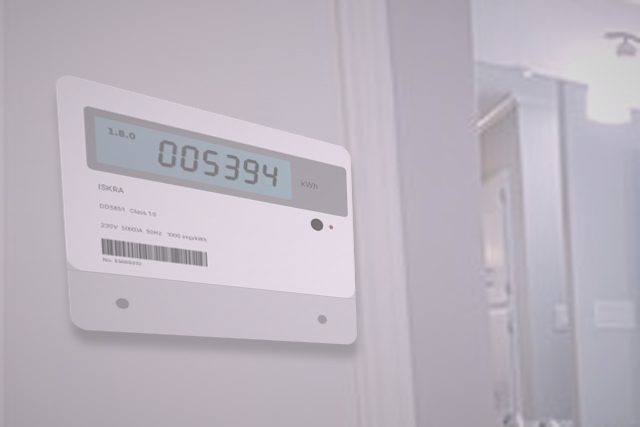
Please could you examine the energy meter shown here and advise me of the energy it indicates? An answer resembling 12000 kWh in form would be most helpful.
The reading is 5394 kWh
